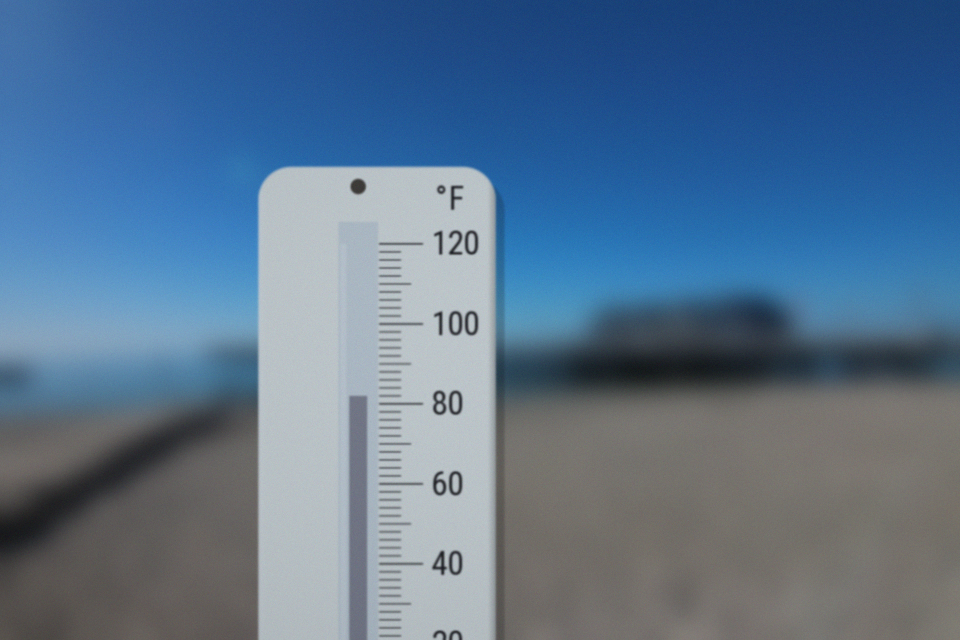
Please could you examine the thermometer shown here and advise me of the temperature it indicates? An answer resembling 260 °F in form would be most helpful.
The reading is 82 °F
